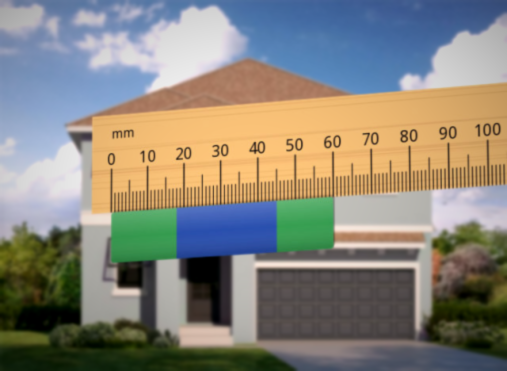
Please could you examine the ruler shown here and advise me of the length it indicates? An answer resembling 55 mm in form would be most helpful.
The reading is 60 mm
